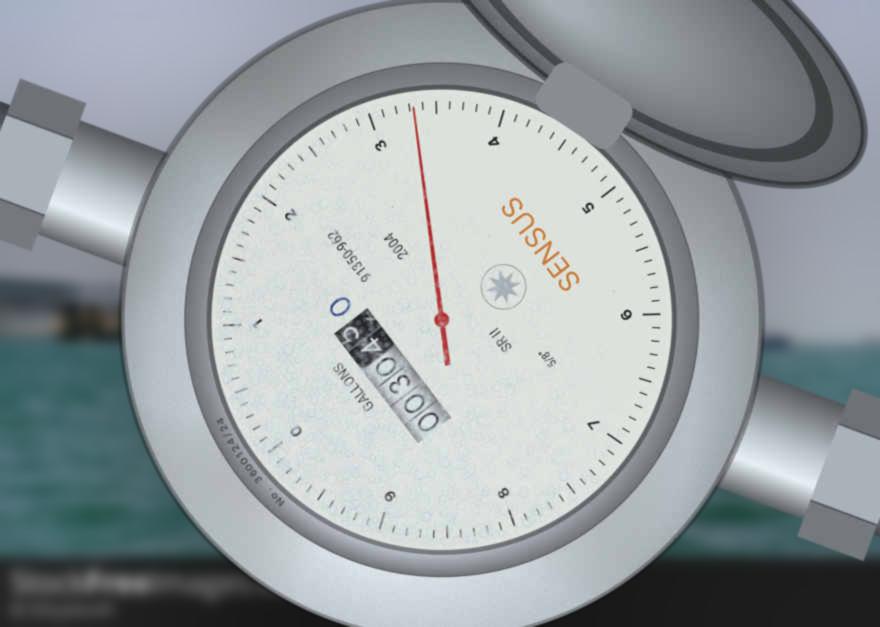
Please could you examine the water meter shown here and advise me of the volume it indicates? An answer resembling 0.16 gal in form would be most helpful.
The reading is 30453.3 gal
